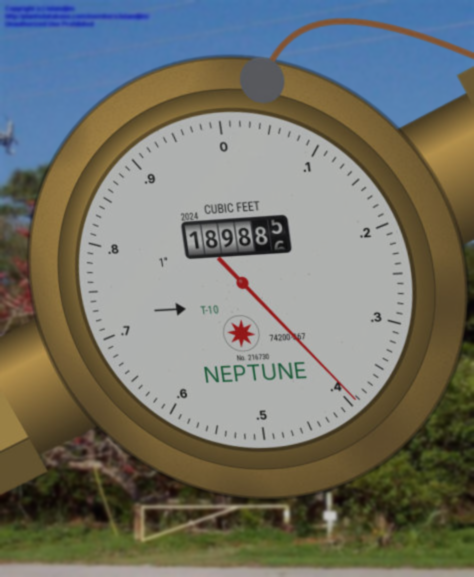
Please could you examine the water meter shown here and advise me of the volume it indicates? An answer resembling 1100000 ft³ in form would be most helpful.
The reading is 189885.39 ft³
